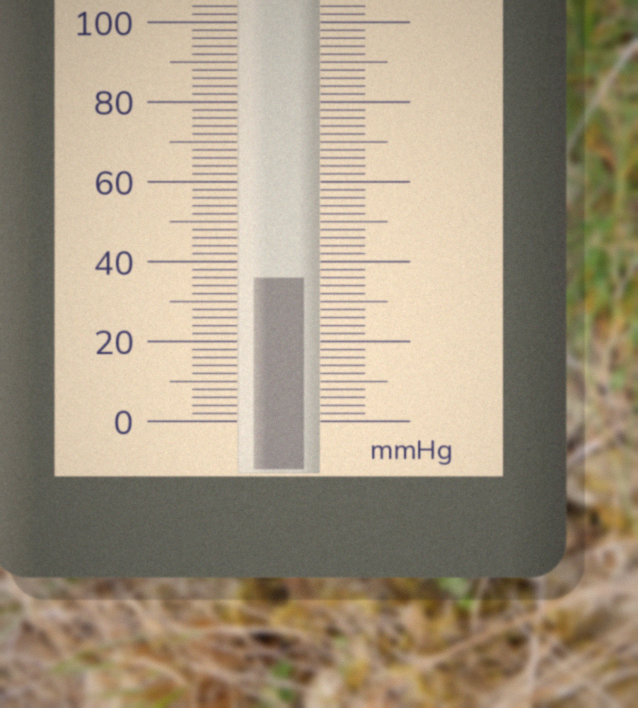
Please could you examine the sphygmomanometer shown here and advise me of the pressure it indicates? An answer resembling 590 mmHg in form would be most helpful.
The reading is 36 mmHg
